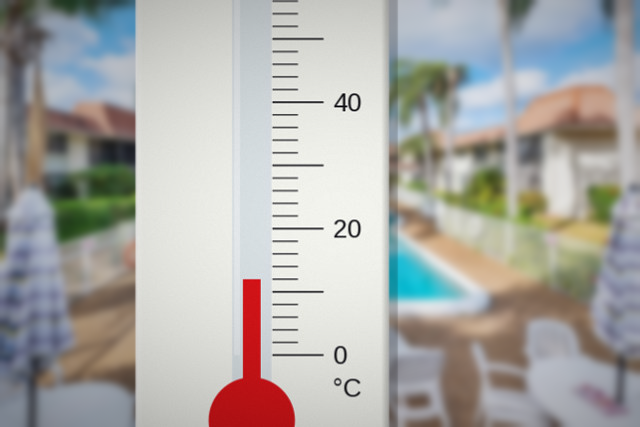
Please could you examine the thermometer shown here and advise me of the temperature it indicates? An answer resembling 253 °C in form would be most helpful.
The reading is 12 °C
